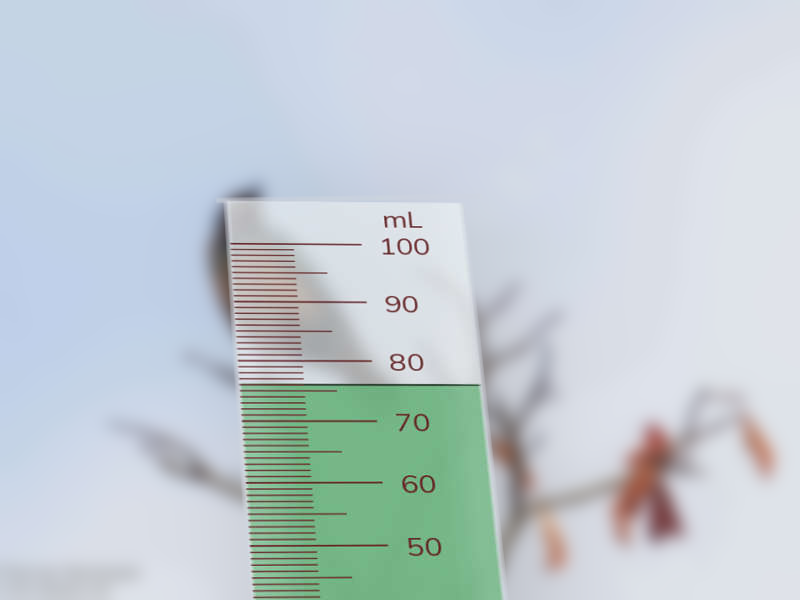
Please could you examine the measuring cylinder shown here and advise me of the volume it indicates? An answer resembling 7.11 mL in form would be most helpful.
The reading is 76 mL
